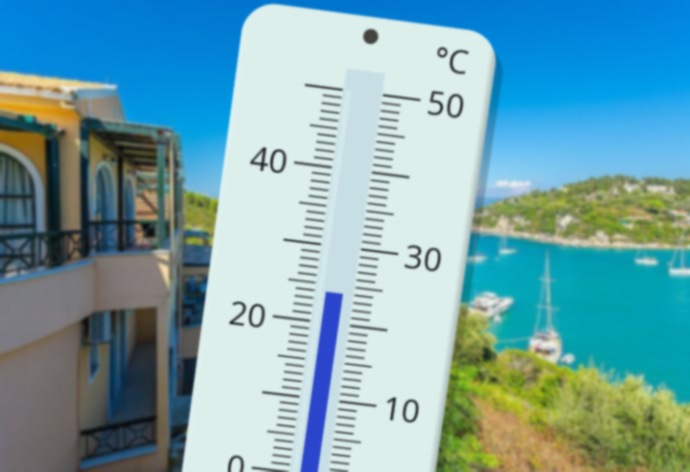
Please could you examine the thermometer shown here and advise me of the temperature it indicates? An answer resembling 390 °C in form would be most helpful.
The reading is 24 °C
